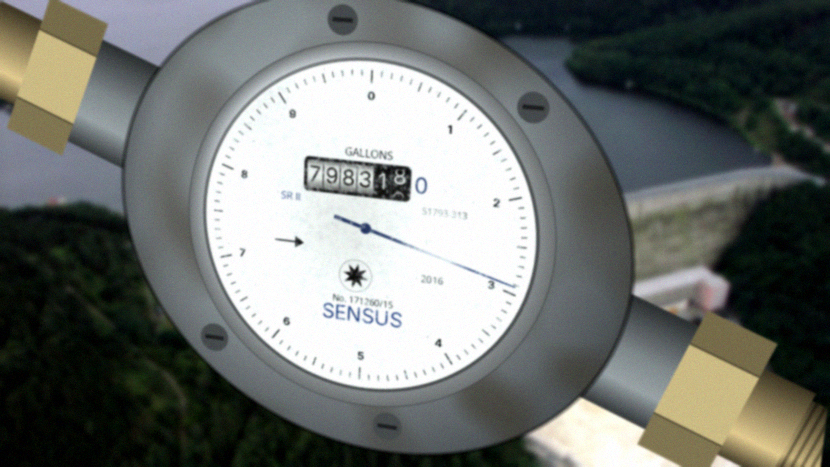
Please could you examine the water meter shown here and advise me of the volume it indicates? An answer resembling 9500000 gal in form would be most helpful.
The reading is 7983182.9 gal
